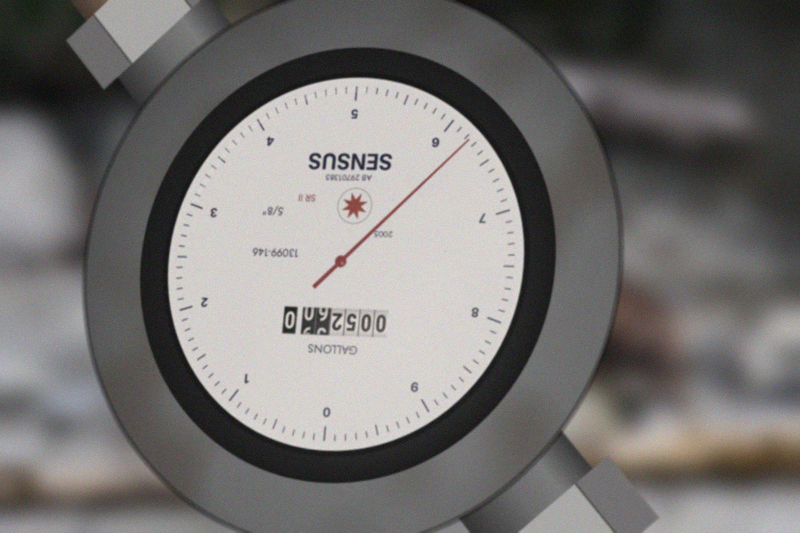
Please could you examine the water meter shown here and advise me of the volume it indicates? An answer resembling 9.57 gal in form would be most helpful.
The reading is 52596.2 gal
